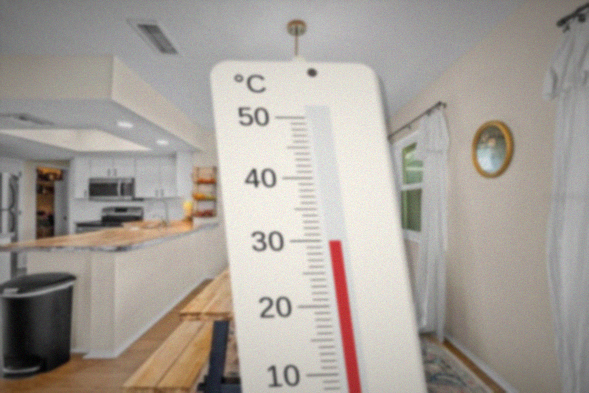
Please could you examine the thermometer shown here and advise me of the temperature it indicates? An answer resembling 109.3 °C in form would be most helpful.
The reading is 30 °C
